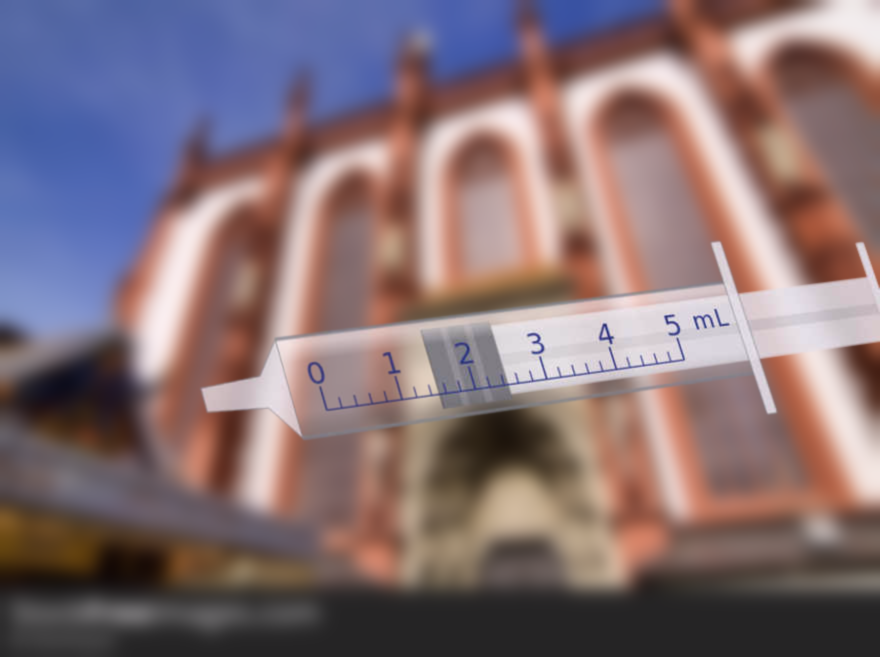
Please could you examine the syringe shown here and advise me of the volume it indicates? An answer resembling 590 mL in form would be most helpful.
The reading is 1.5 mL
